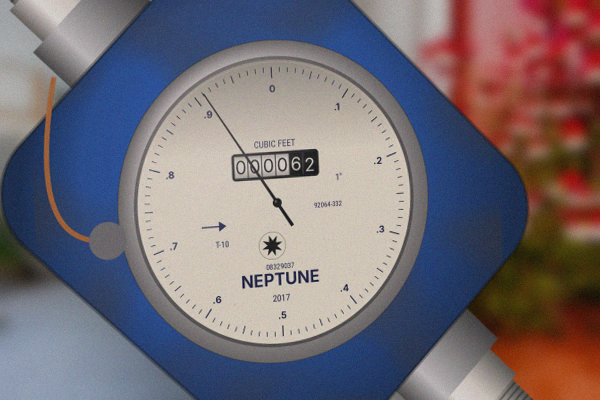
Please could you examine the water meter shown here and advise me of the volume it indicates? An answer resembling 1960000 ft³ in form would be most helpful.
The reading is 61.91 ft³
